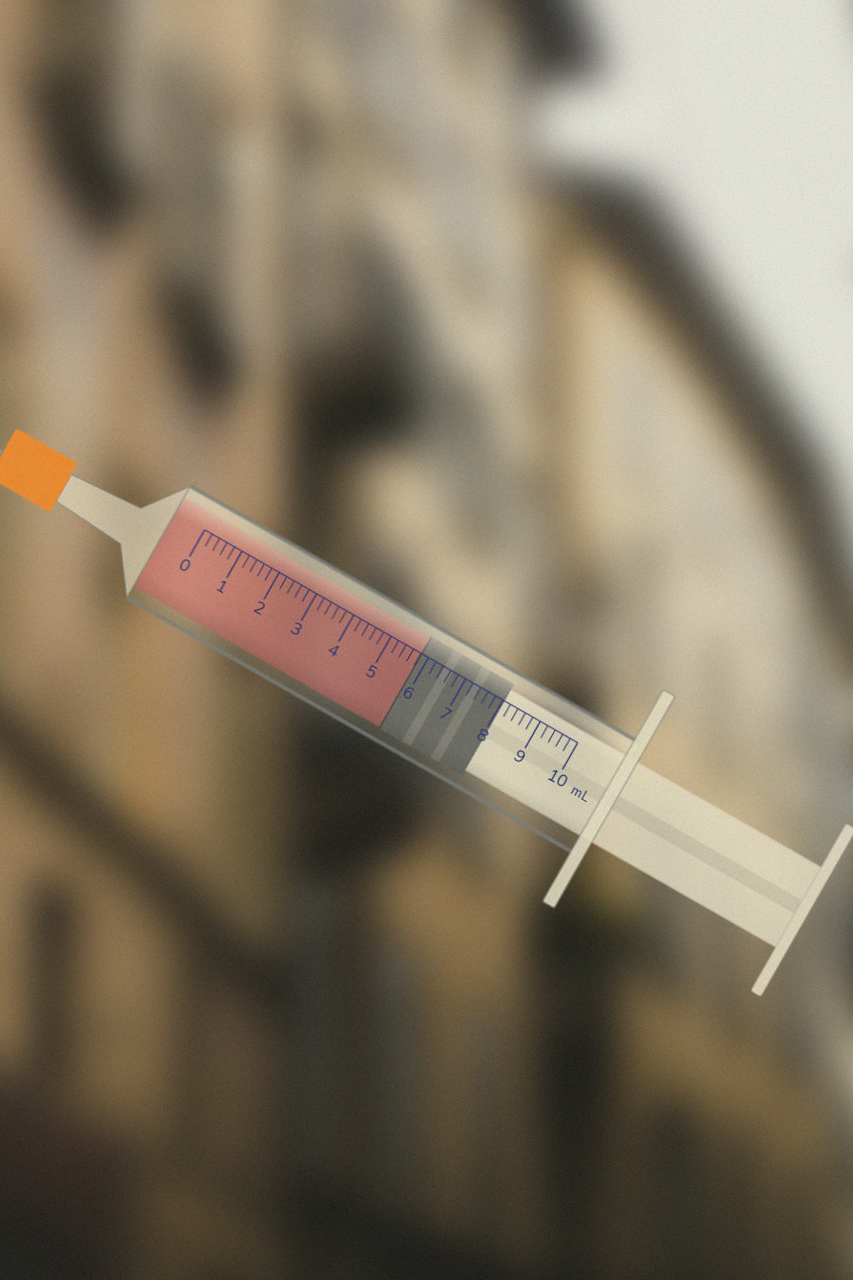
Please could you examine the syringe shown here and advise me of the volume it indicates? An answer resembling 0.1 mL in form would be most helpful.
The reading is 5.8 mL
